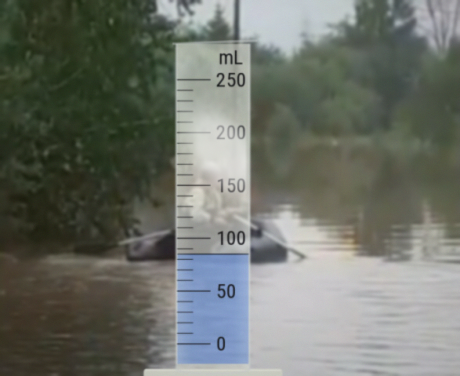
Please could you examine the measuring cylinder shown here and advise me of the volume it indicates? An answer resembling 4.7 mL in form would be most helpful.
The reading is 85 mL
